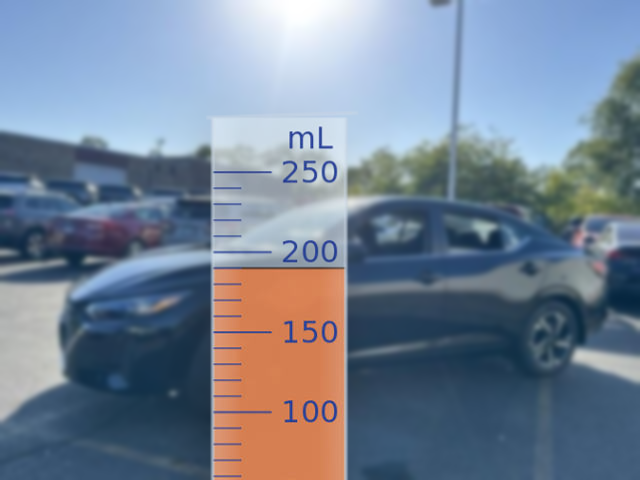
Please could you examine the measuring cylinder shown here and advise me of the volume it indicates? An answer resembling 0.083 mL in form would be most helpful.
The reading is 190 mL
